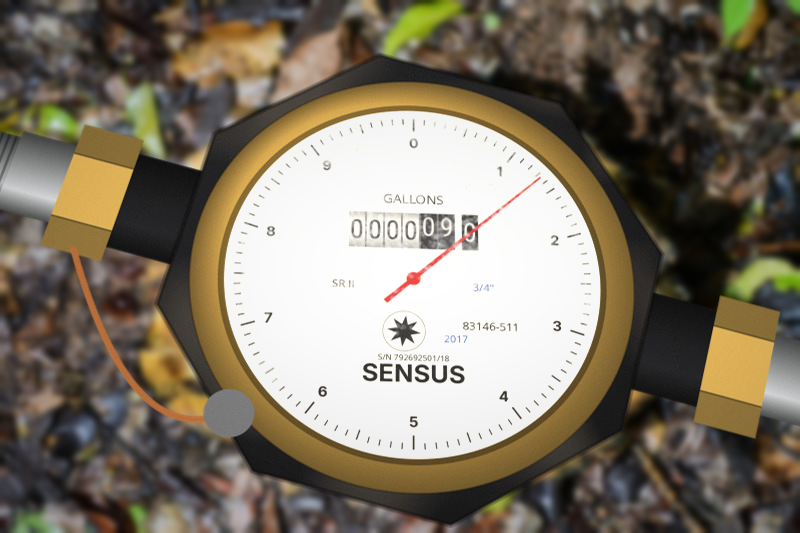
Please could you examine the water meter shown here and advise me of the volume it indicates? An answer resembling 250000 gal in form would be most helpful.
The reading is 91.3 gal
